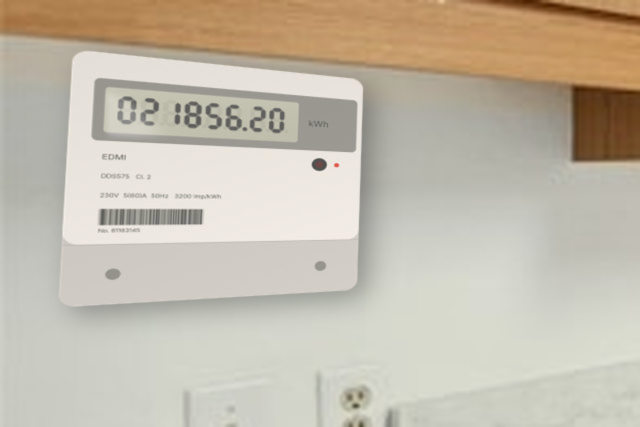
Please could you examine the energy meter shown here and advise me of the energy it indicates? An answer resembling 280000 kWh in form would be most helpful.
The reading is 21856.20 kWh
